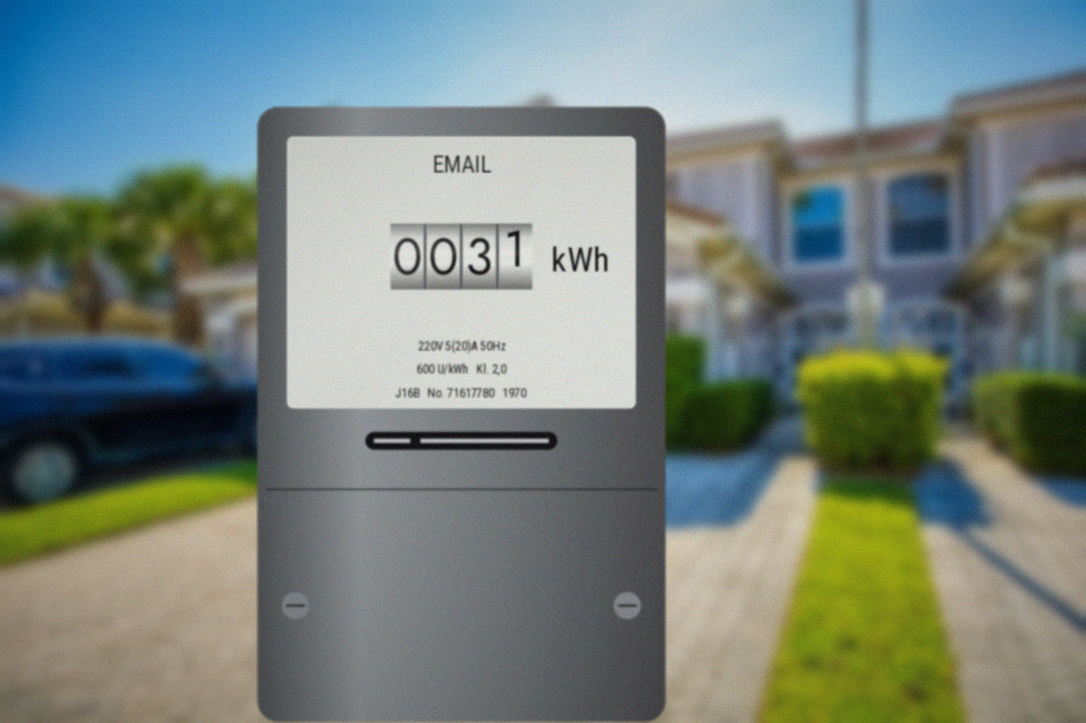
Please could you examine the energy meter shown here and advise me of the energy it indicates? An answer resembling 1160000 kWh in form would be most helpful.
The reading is 31 kWh
